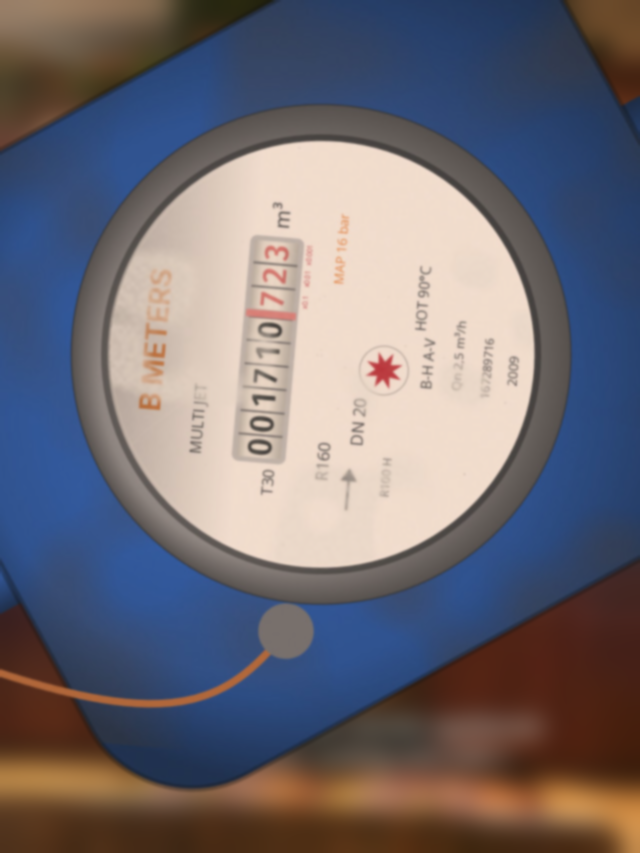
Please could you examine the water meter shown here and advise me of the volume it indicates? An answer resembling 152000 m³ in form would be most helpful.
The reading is 1710.723 m³
